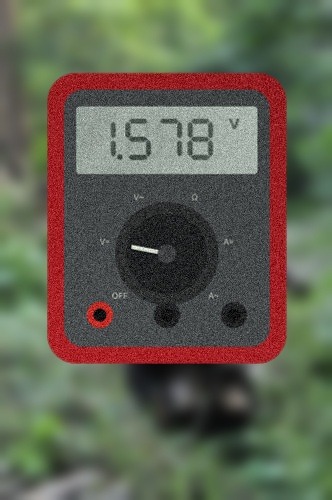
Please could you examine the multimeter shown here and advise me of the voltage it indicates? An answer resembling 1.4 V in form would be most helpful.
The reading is 1.578 V
